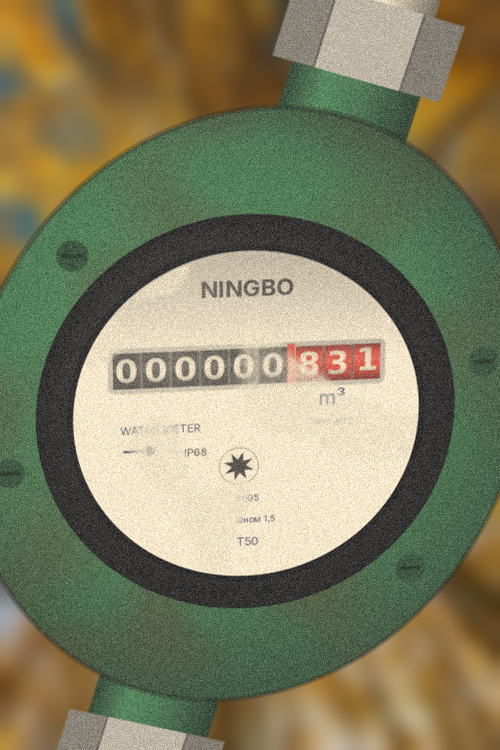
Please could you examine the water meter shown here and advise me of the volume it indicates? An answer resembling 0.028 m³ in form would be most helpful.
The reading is 0.831 m³
